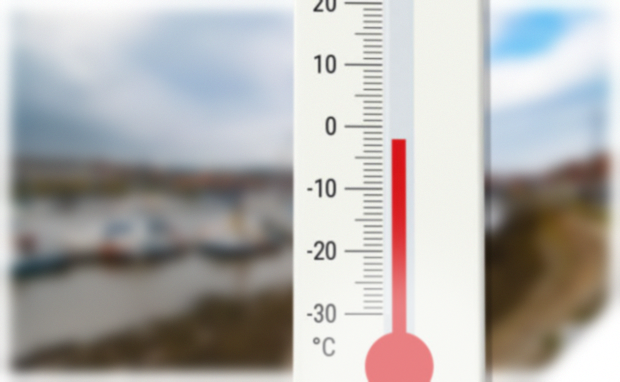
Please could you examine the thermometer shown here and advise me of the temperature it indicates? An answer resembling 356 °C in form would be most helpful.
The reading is -2 °C
